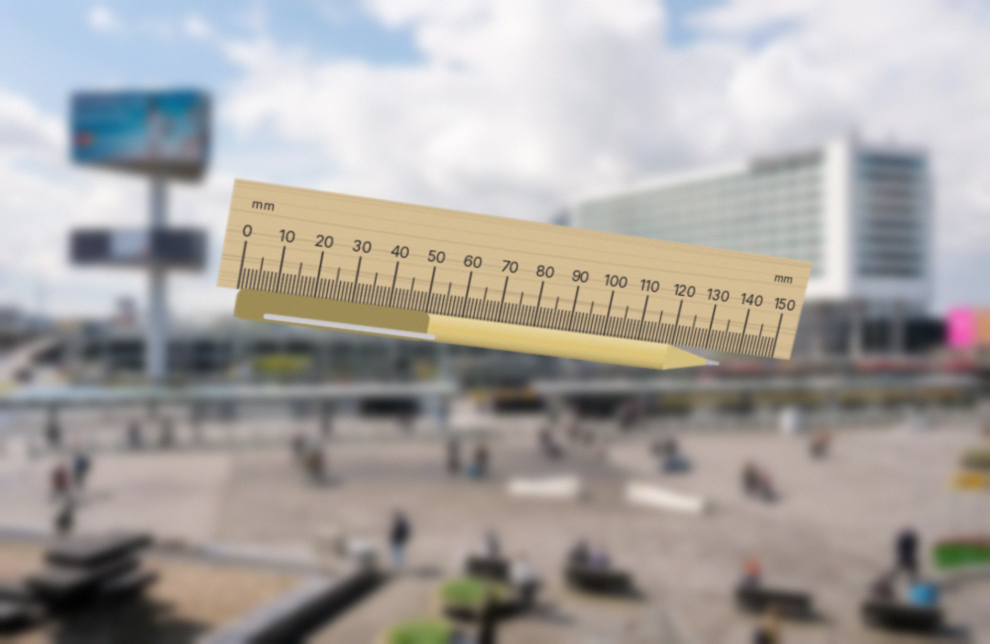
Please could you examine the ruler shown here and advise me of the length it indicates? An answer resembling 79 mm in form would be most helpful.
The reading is 135 mm
